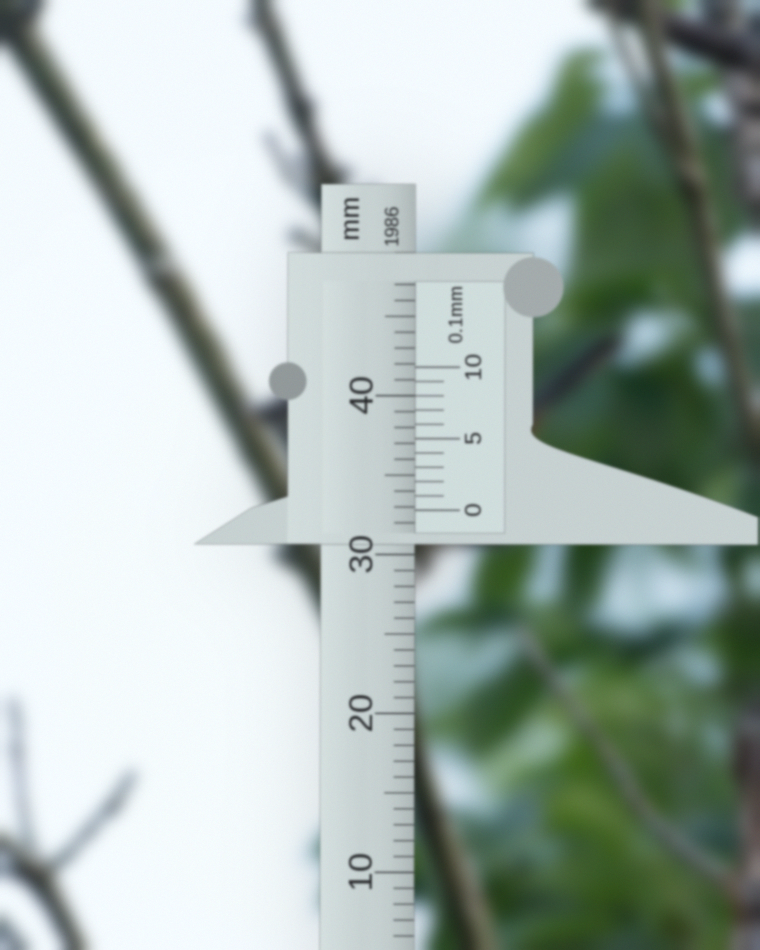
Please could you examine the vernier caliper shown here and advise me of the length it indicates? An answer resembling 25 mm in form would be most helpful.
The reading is 32.8 mm
